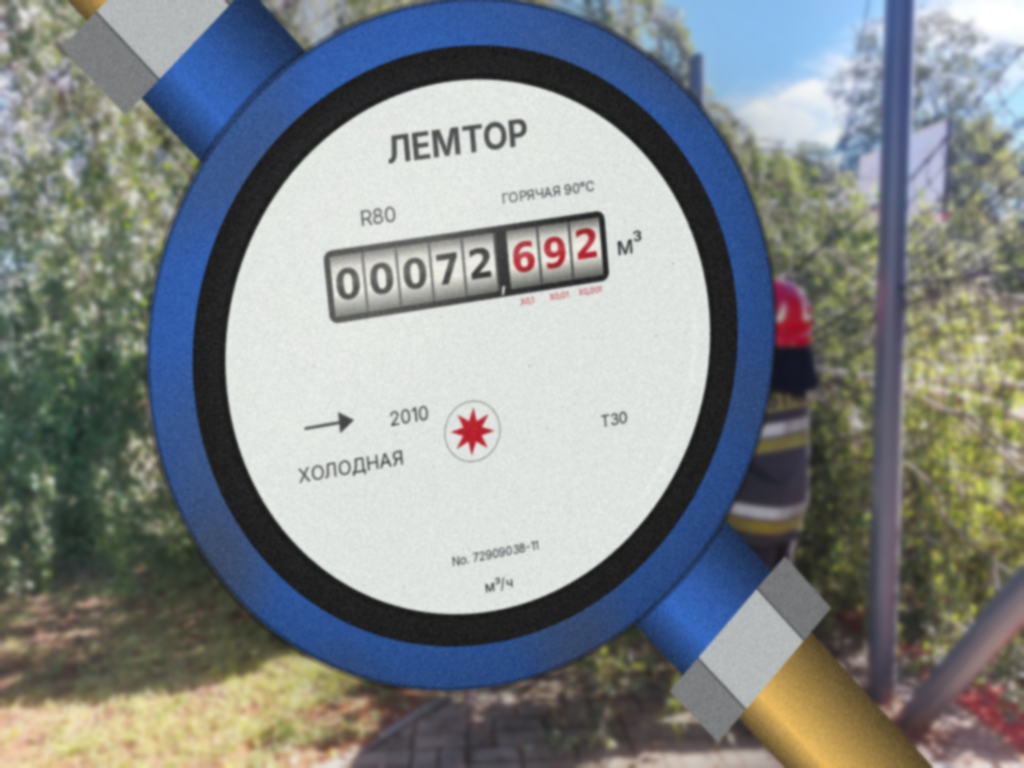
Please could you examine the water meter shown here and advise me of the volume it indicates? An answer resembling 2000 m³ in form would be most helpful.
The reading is 72.692 m³
